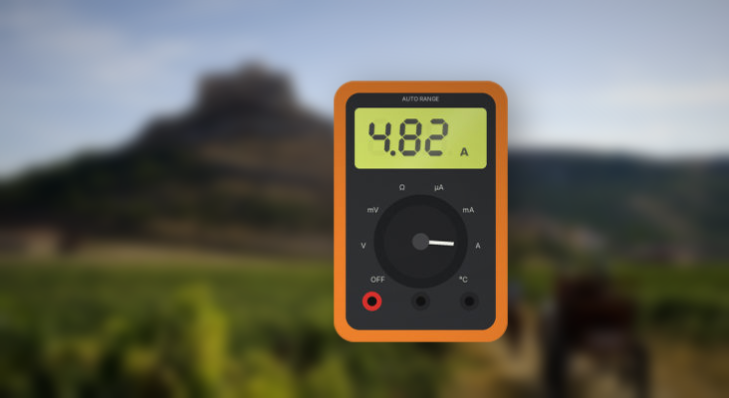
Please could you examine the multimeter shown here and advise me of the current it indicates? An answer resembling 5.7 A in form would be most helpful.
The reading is 4.82 A
